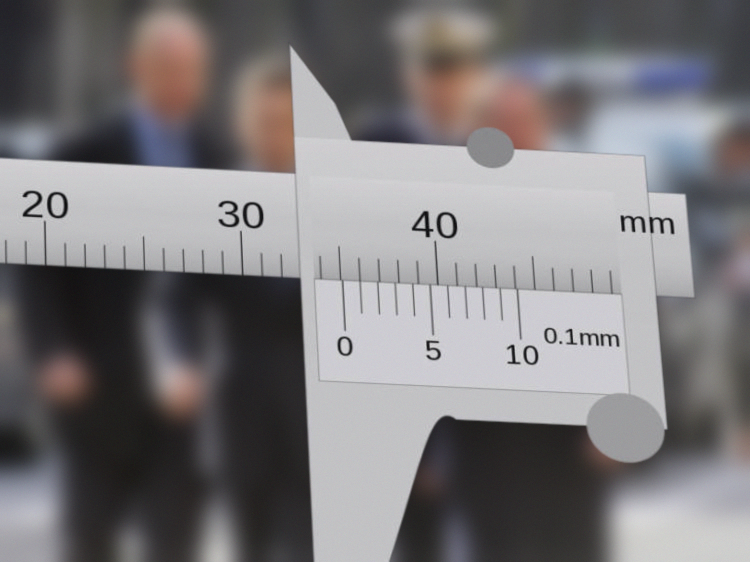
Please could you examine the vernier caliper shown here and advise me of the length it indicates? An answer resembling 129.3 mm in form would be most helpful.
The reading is 35.1 mm
